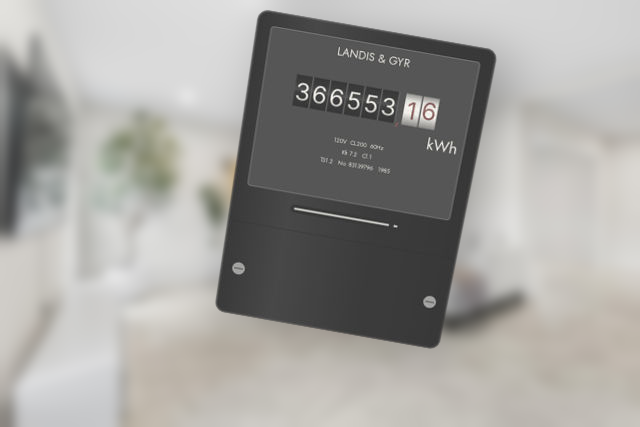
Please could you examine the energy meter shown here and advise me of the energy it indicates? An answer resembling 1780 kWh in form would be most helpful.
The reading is 366553.16 kWh
